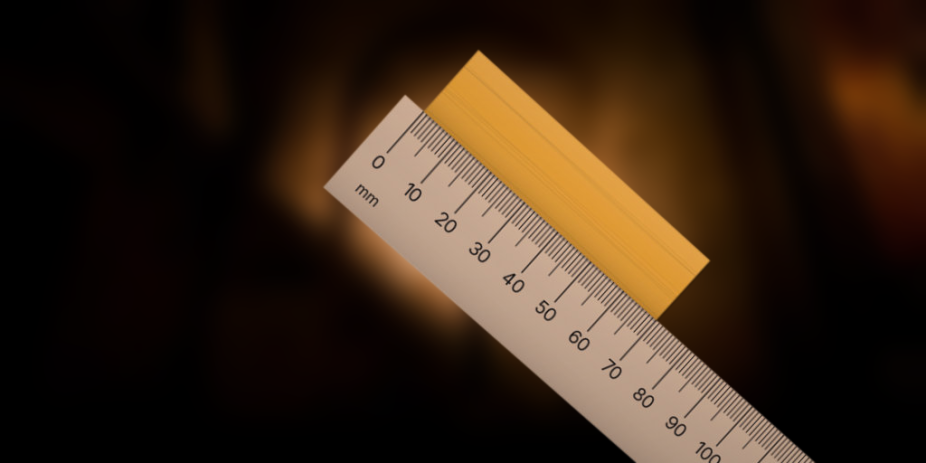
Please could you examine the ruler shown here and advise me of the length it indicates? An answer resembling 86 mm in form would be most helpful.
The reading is 70 mm
